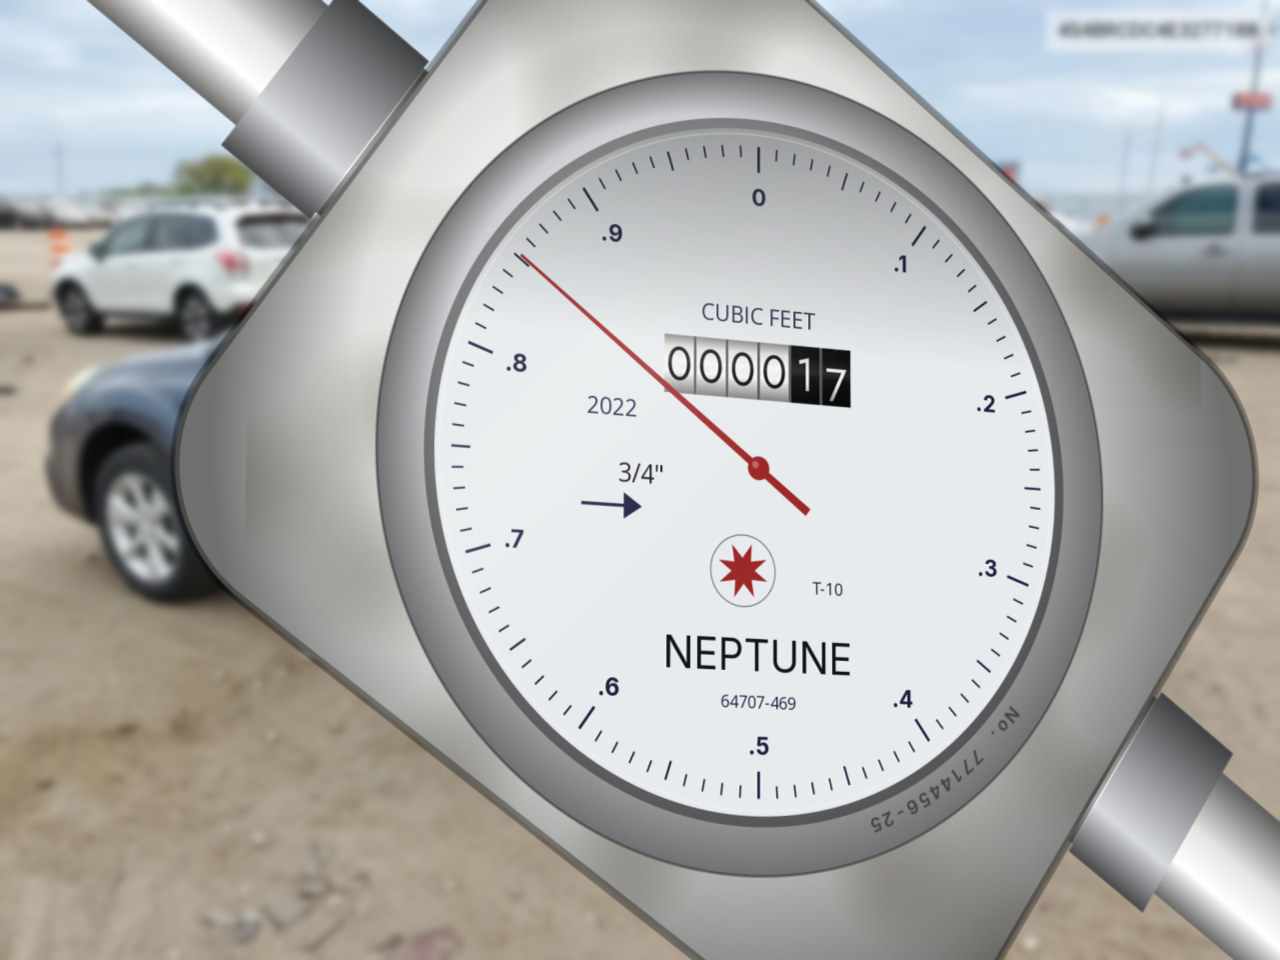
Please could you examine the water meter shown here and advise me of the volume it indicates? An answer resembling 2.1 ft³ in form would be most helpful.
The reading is 16.85 ft³
